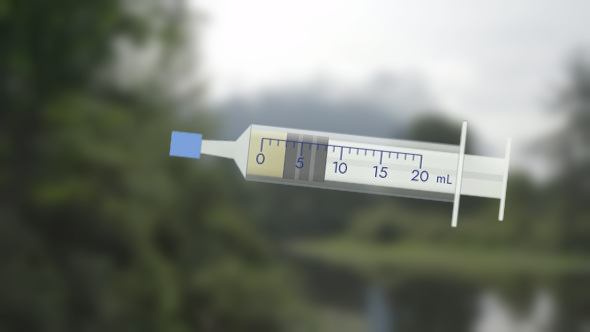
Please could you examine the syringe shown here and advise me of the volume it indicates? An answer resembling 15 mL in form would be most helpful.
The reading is 3 mL
